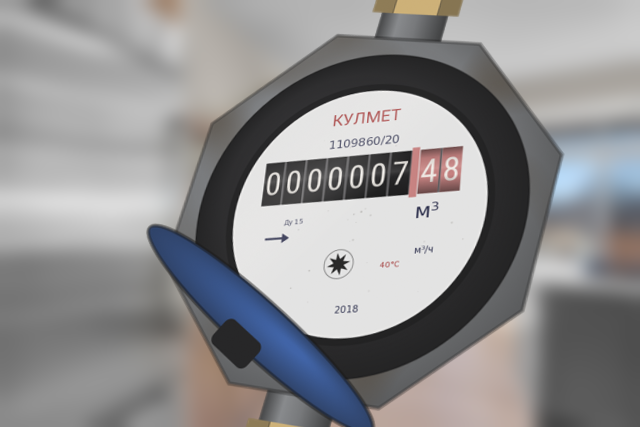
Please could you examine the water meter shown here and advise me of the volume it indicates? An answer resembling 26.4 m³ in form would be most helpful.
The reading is 7.48 m³
